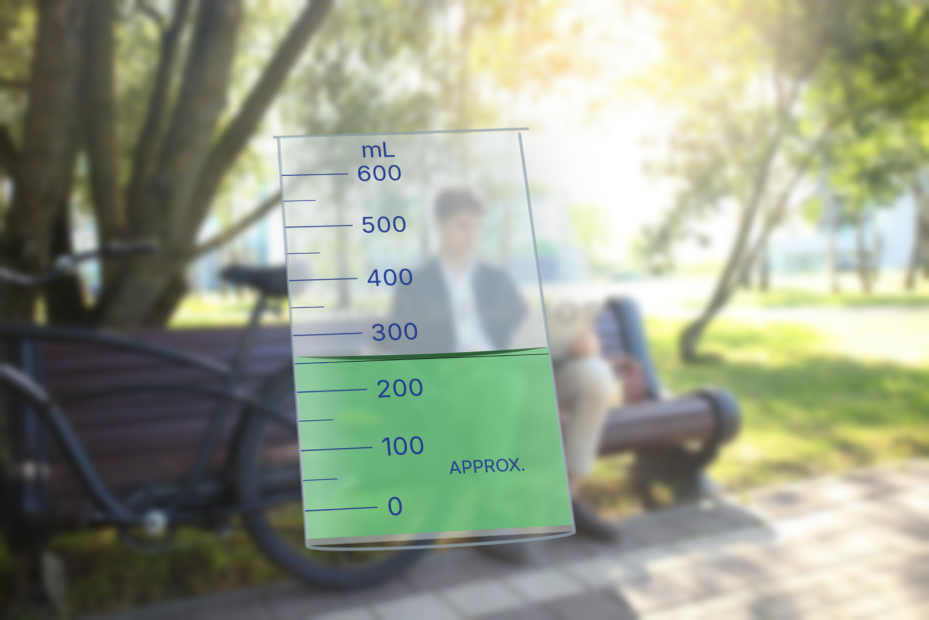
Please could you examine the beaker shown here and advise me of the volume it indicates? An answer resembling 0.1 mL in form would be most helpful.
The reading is 250 mL
